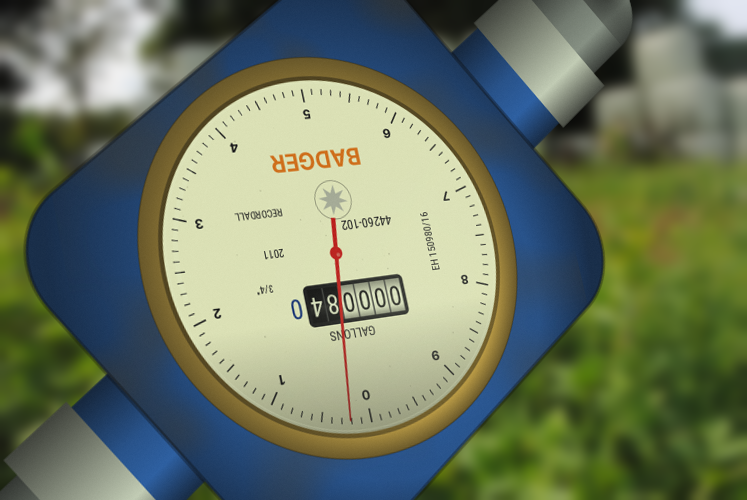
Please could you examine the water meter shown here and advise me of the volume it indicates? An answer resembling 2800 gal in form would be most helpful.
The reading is 840.2 gal
